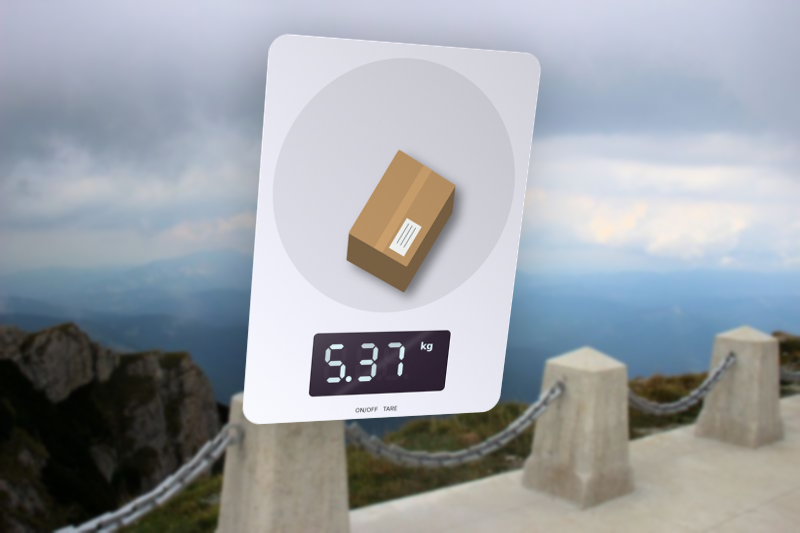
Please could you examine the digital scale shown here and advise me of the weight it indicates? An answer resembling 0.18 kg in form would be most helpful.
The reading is 5.37 kg
